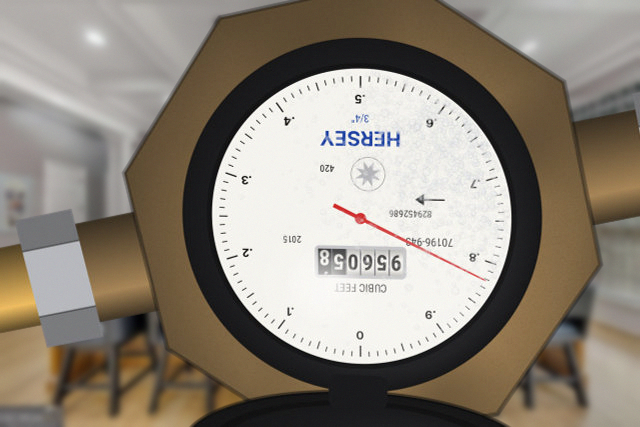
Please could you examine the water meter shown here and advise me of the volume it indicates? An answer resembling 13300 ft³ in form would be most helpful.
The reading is 956057.82 ft³
